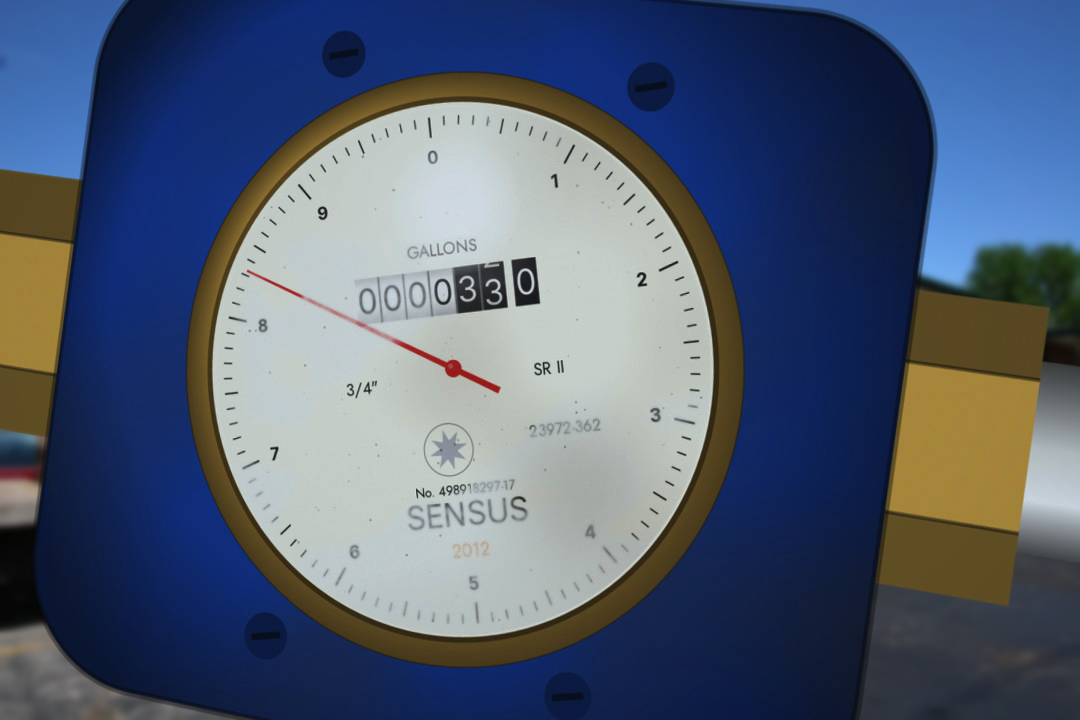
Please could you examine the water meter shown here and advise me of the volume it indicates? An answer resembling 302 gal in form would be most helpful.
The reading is 328.3 gal
